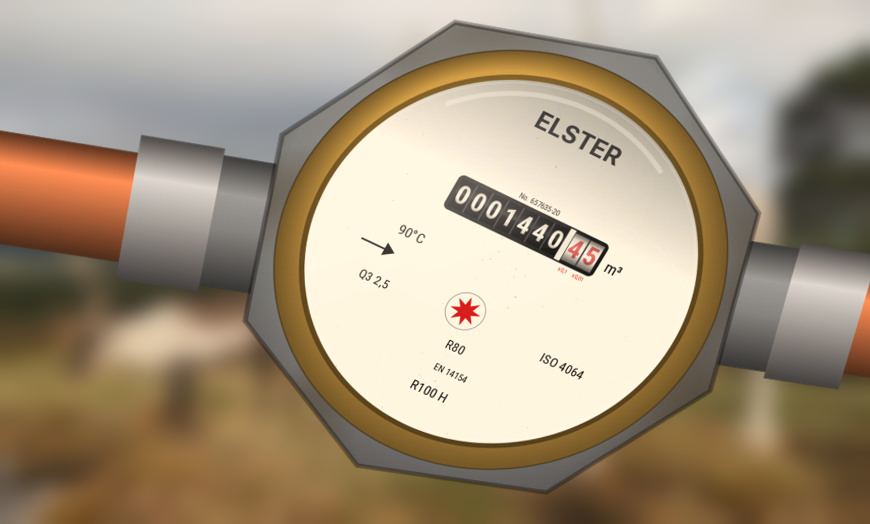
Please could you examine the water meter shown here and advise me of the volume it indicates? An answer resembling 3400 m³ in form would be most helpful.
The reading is 1440.45 m³
